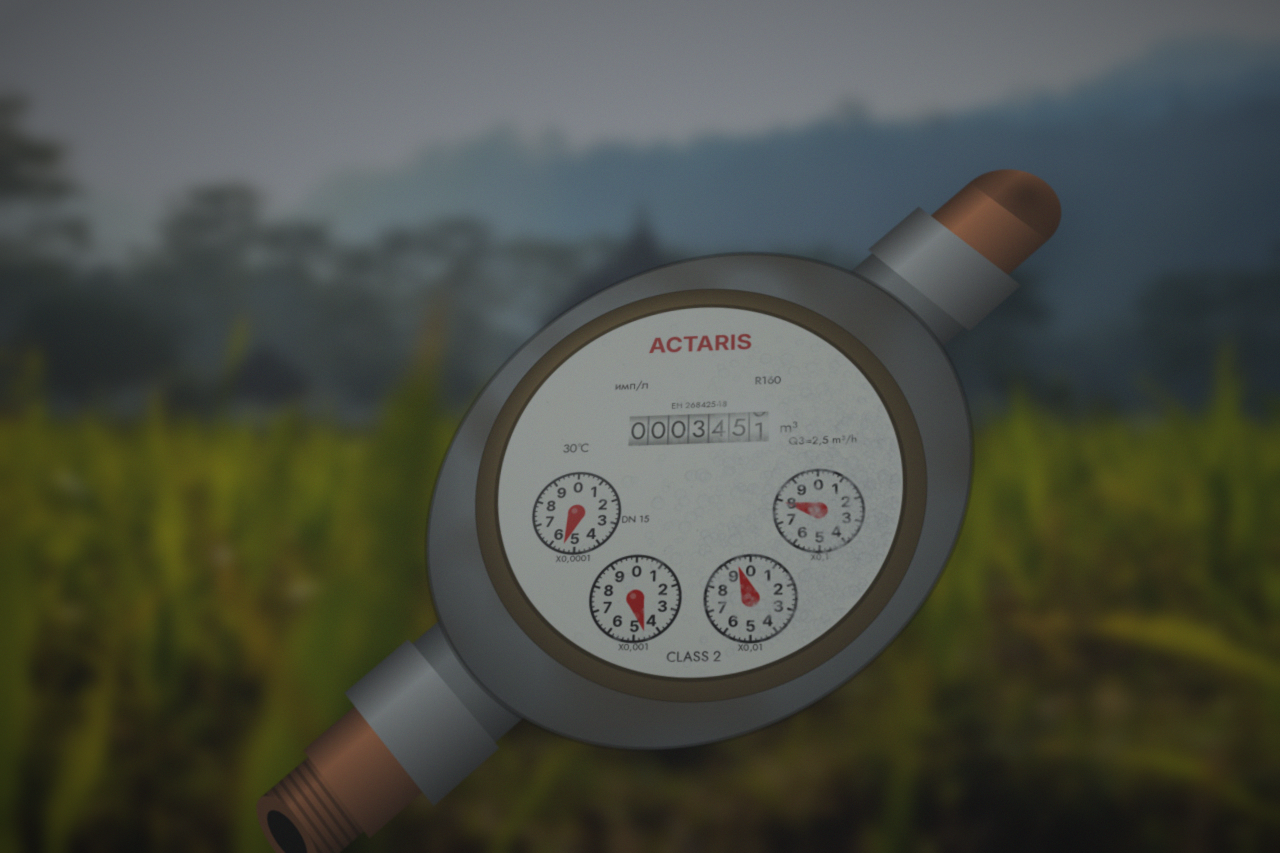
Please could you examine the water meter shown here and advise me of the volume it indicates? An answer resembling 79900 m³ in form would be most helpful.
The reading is 3450.7945 m³
